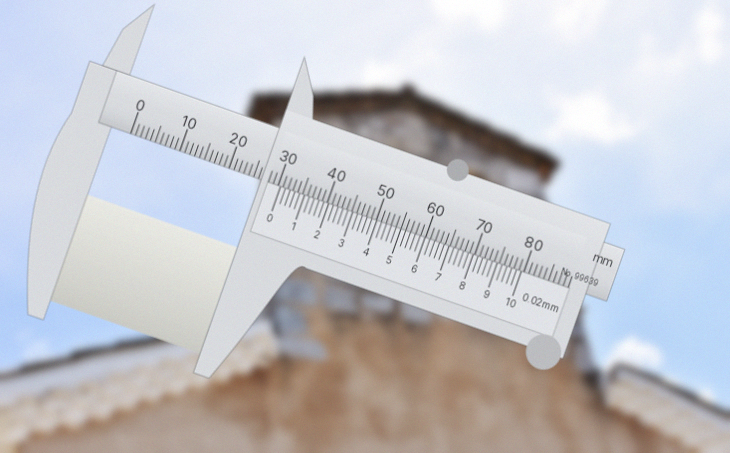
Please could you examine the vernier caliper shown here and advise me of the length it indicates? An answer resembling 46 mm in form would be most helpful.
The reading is 30.5 mm
